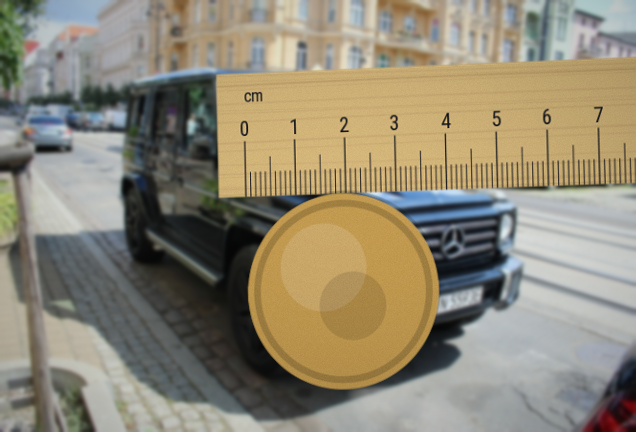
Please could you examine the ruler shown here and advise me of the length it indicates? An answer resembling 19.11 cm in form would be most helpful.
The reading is 3.8 cm
